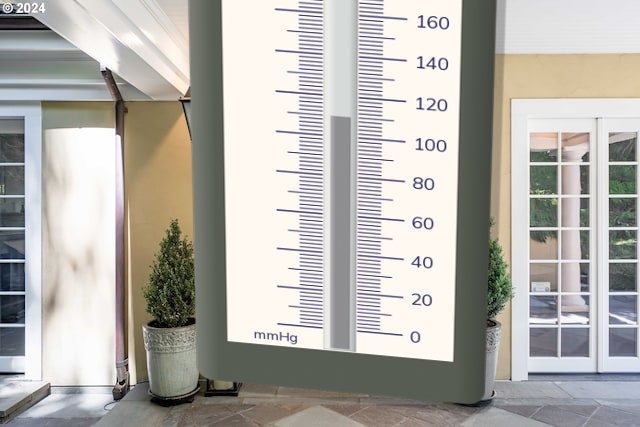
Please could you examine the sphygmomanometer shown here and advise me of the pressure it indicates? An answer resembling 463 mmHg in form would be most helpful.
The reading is 110 mmHg
